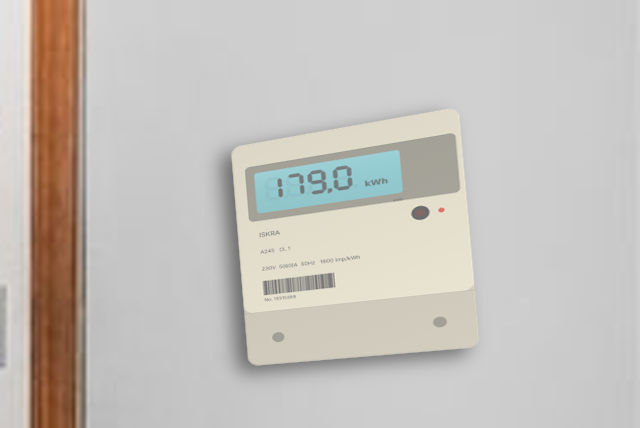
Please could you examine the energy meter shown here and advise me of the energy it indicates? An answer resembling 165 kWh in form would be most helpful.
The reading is 179.0 kWh
